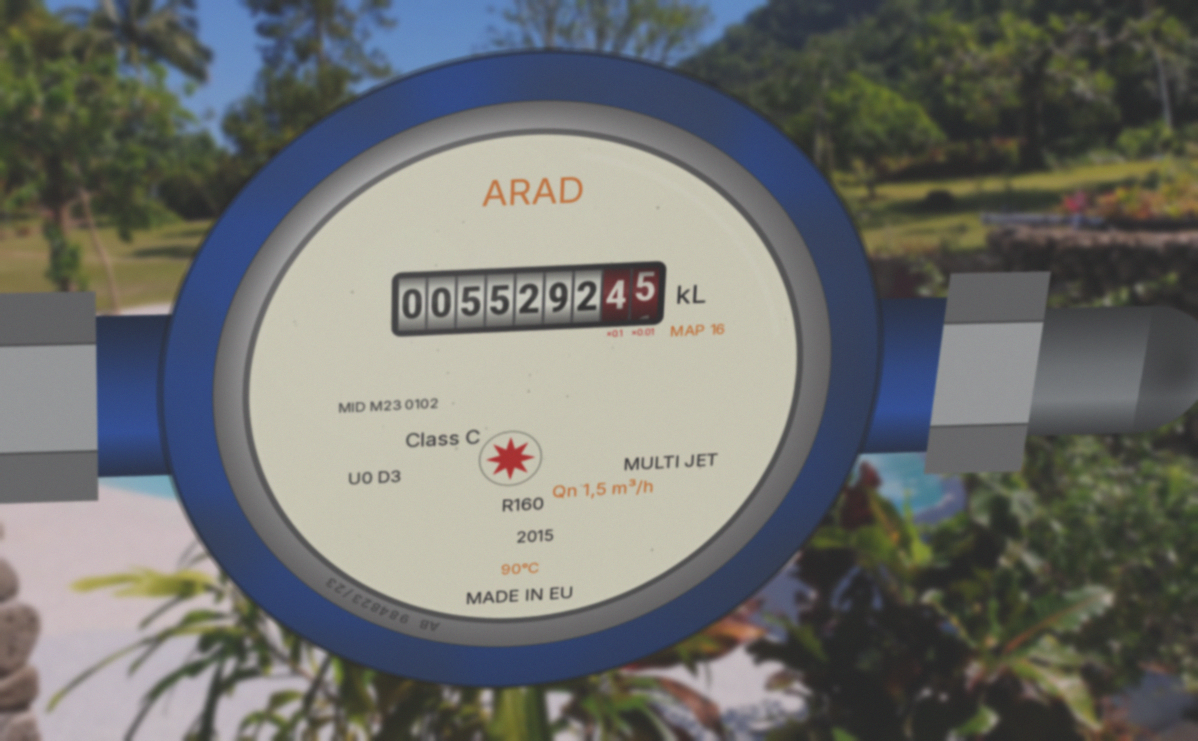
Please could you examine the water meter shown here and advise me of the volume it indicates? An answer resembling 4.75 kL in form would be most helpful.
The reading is 55292.45 kL
